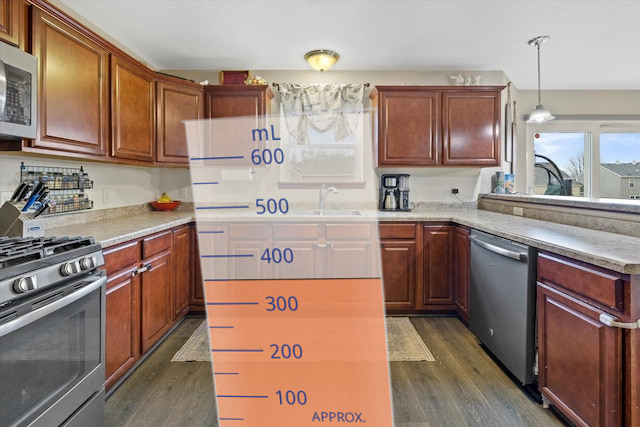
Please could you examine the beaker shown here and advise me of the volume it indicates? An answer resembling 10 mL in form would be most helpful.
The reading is 350 mL
